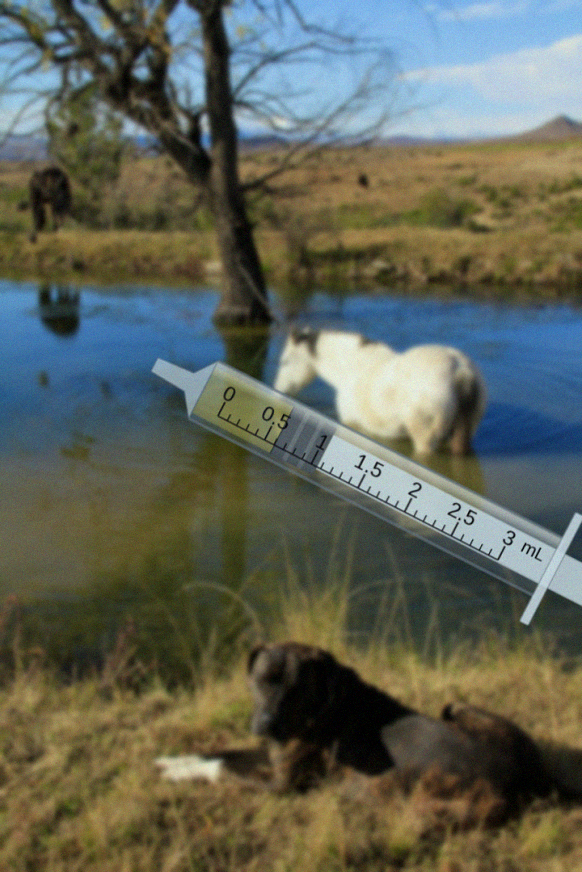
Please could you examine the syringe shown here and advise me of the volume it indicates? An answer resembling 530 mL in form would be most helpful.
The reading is 0.6 mL
